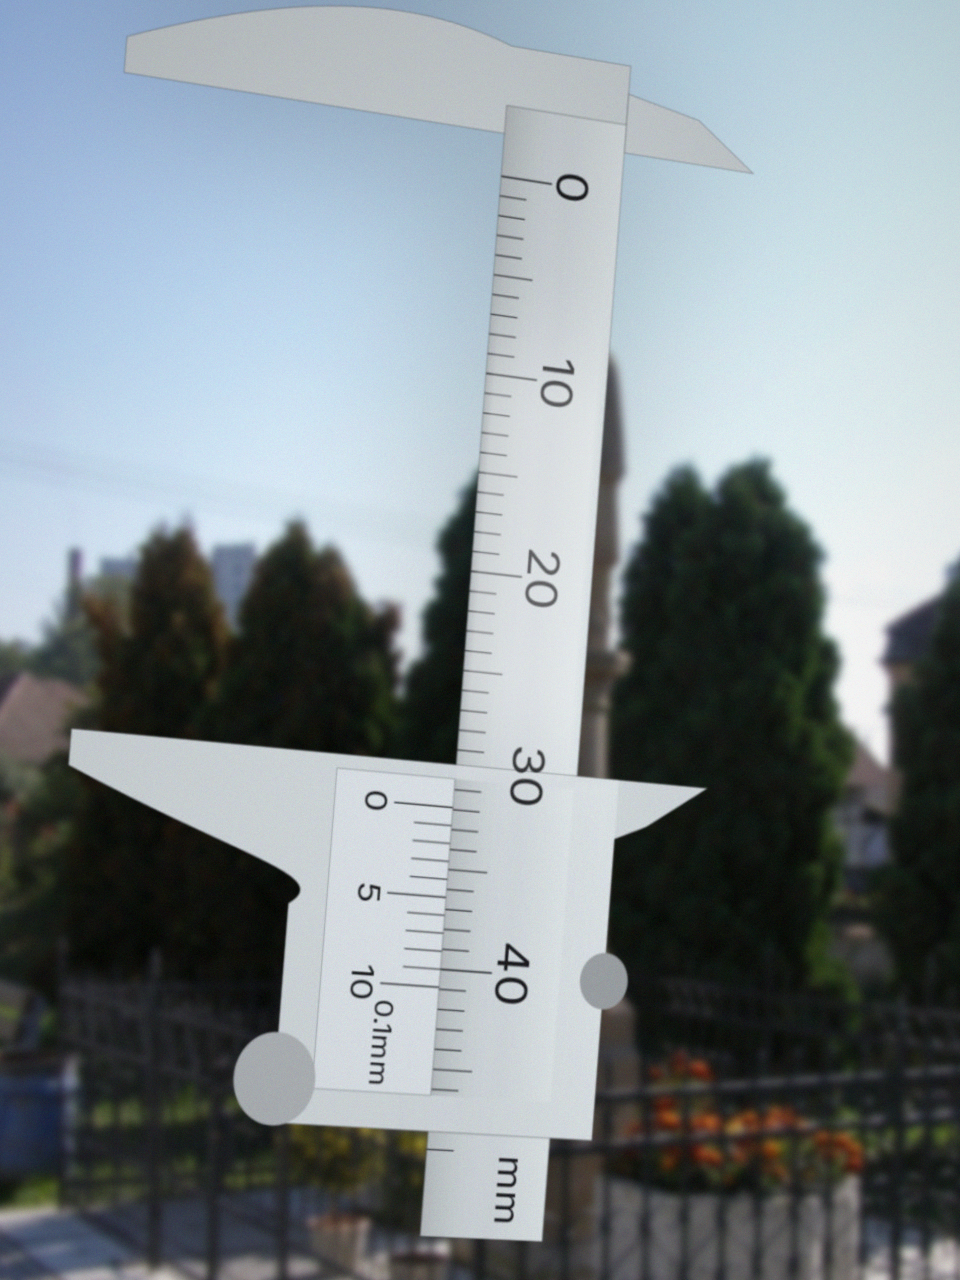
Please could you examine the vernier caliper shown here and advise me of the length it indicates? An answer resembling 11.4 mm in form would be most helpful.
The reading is 31.9 mm
